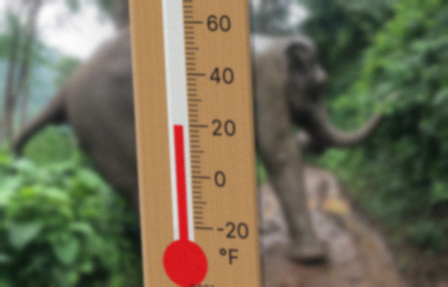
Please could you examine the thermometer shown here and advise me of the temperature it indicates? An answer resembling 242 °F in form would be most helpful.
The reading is 20 °F
